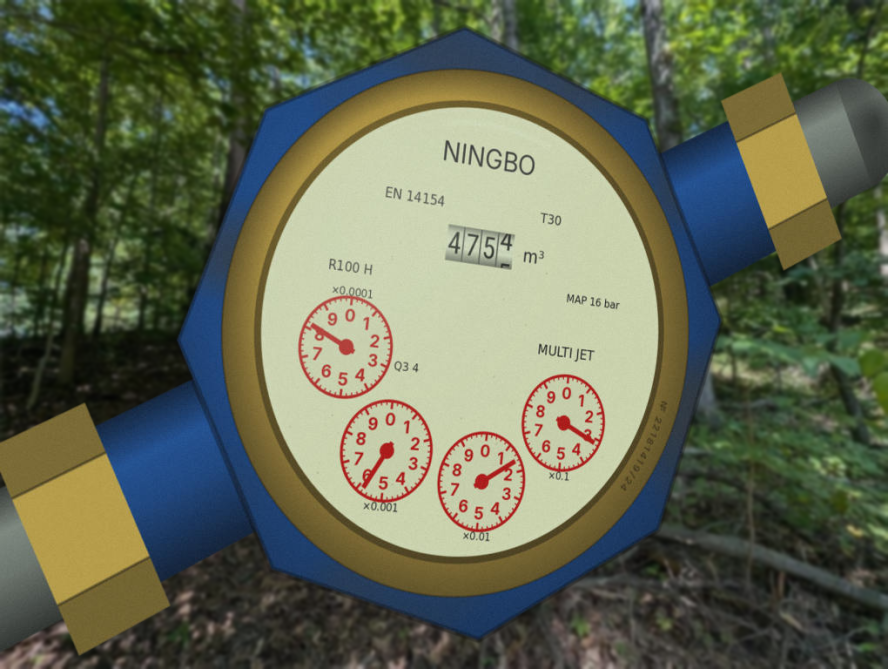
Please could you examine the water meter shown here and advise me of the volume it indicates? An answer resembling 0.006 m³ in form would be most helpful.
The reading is 4754.3158 m³
